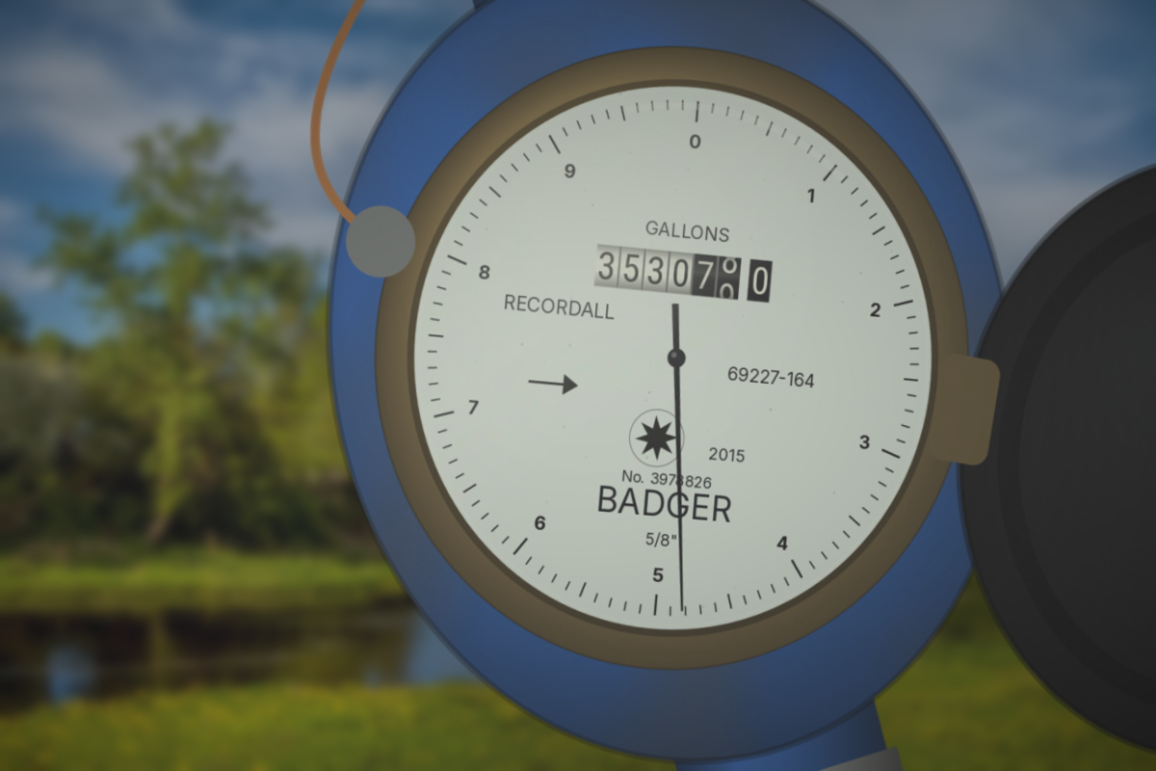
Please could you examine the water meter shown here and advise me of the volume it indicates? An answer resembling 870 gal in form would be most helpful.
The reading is 3530784.8 gal
